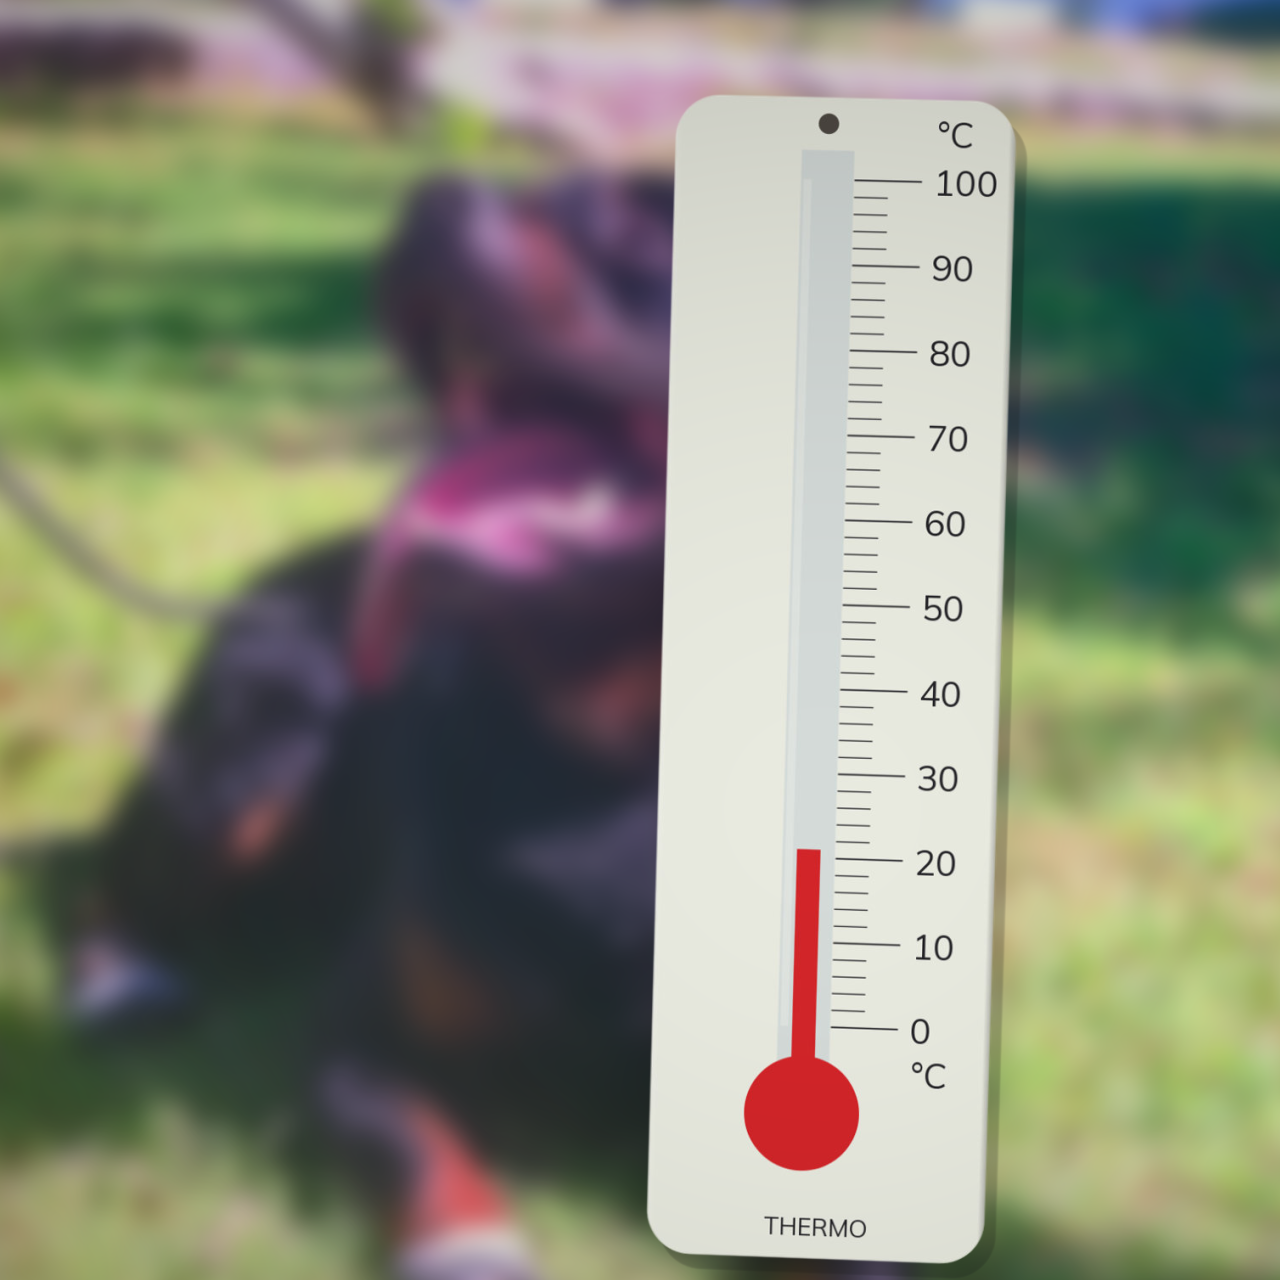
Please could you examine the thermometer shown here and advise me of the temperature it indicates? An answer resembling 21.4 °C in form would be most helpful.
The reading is 21 °C
